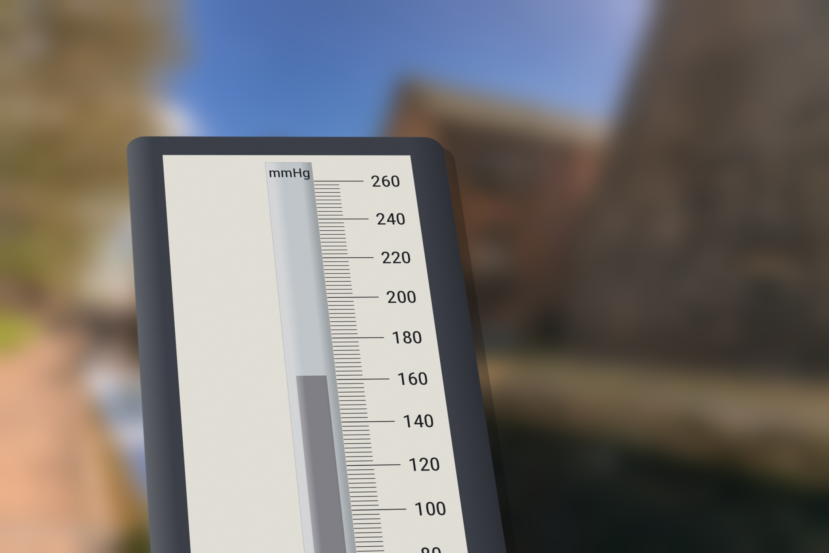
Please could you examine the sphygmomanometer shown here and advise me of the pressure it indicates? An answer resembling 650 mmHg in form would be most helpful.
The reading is 162 mmHg
